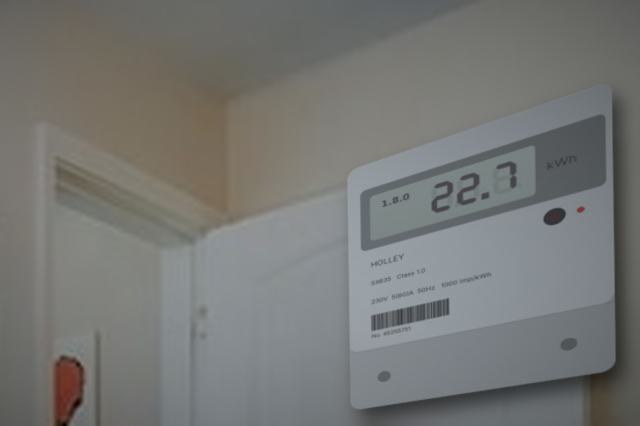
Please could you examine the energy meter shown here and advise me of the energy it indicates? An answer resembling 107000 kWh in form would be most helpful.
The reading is 22.7 kWh
